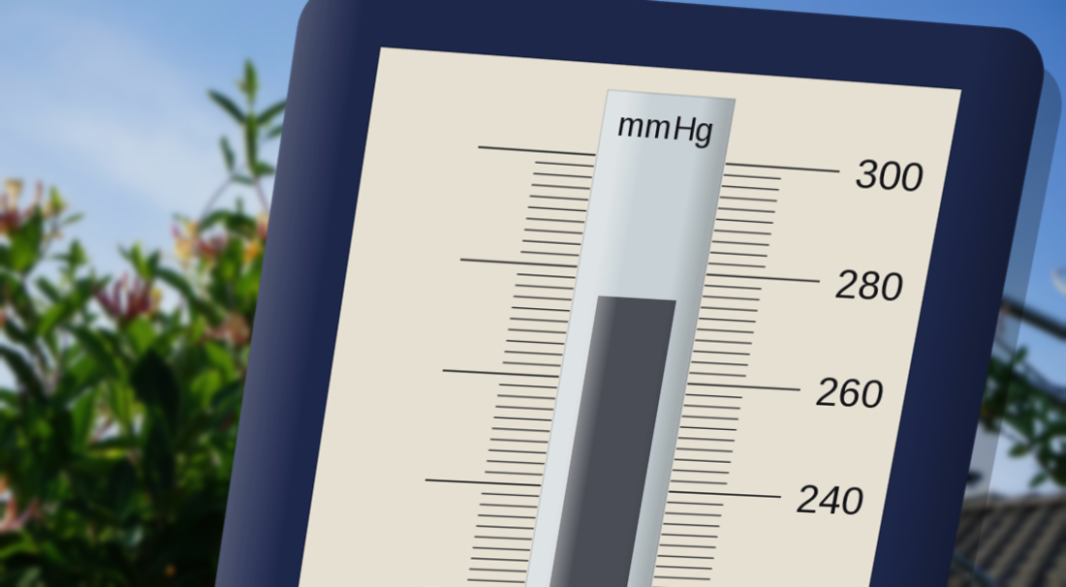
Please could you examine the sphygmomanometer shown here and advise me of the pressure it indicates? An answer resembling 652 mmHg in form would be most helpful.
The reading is 275 mmHg
